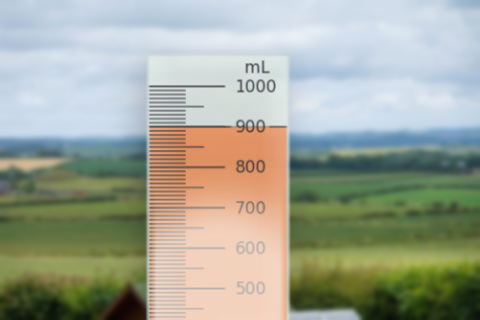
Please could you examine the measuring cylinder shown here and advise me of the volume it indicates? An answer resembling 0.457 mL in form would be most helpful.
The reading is 900 mL
